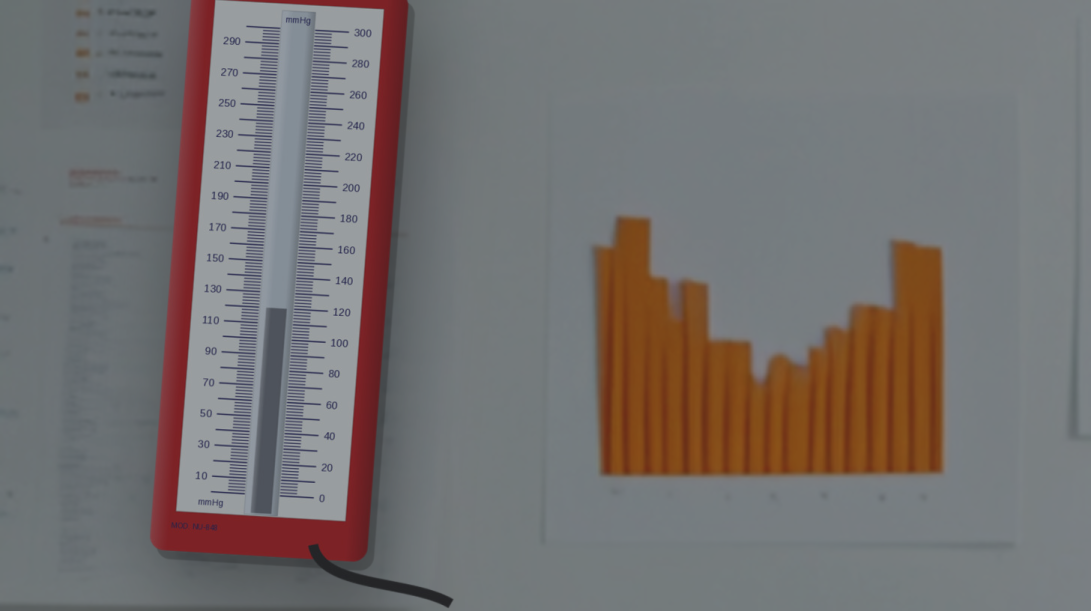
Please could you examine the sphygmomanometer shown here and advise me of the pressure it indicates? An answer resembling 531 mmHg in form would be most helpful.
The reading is 120 mmHg
